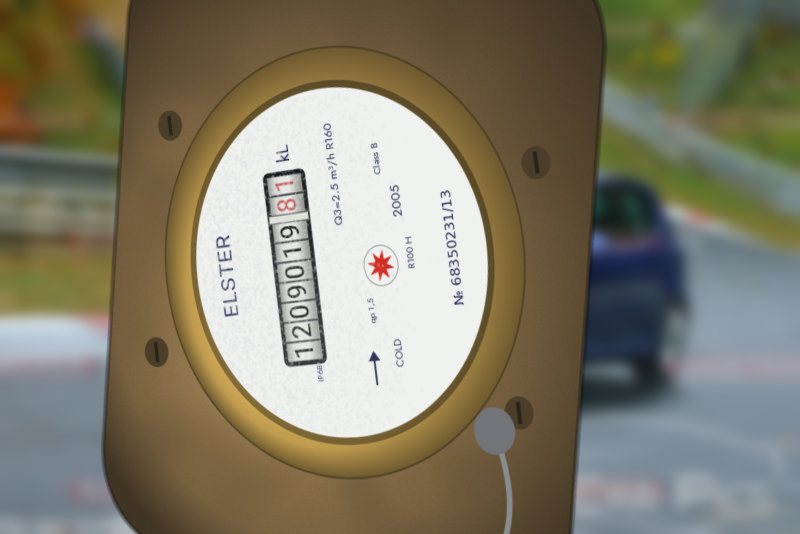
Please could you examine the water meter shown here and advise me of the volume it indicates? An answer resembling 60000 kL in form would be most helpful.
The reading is 1209019.81 kL
